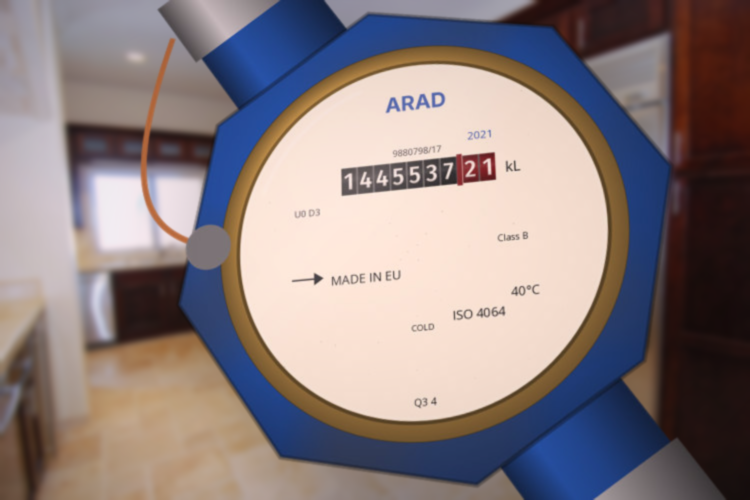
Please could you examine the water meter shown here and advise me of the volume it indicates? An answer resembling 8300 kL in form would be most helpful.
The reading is 1445537.21 kL
